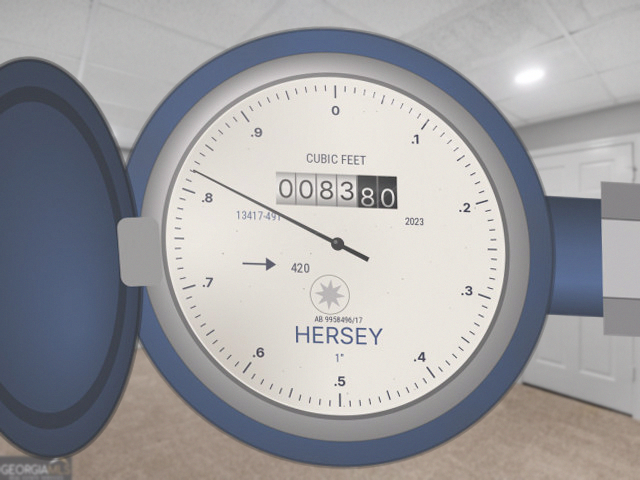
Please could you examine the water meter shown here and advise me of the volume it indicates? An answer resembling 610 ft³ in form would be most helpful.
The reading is 8379.82 ft³
